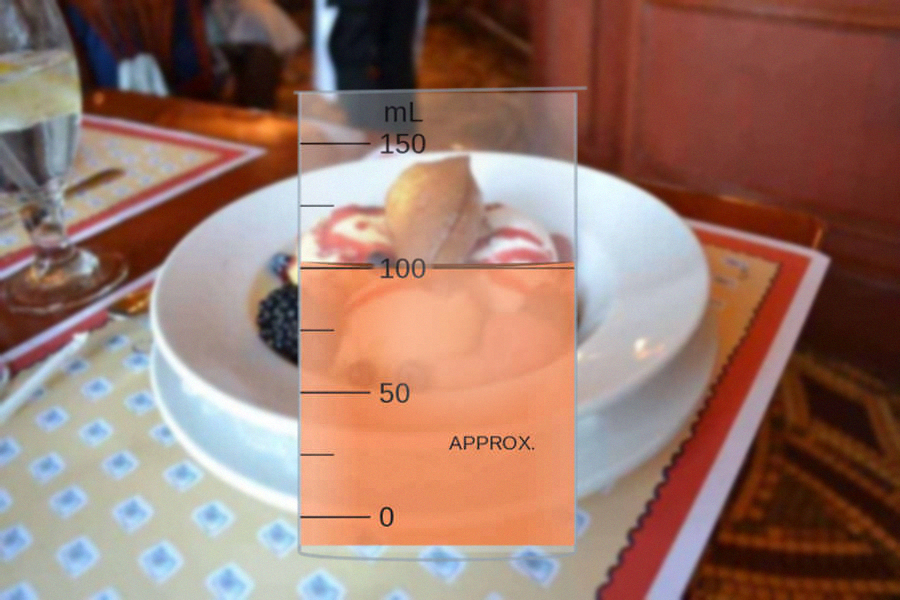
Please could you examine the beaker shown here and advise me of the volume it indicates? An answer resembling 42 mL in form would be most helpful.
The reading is 100 mL
